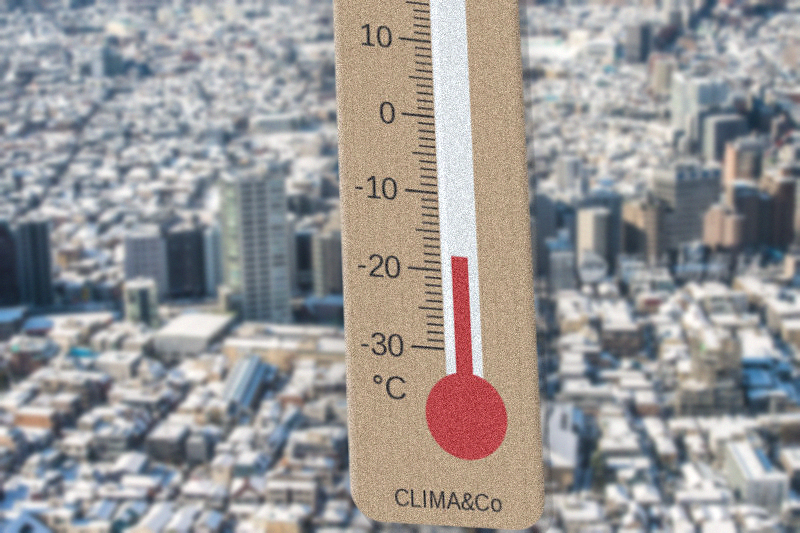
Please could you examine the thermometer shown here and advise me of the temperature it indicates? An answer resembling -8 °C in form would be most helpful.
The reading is -18 °C
